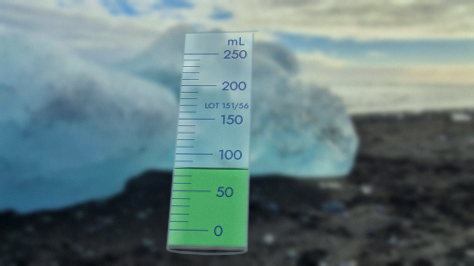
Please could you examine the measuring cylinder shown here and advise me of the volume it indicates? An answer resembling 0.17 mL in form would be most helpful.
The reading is 80 mL
